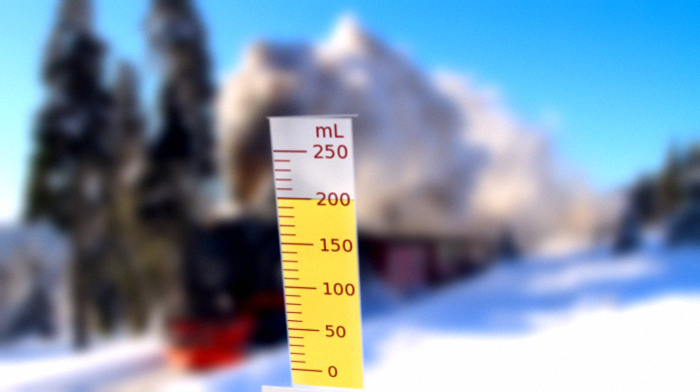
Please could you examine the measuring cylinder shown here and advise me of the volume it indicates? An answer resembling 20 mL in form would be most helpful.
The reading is 200 mL
